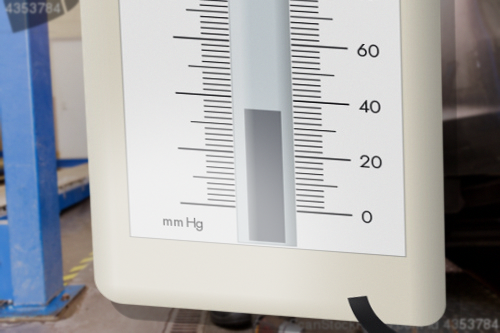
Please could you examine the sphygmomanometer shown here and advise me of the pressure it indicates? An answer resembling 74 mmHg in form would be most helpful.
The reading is 36 mmHg
